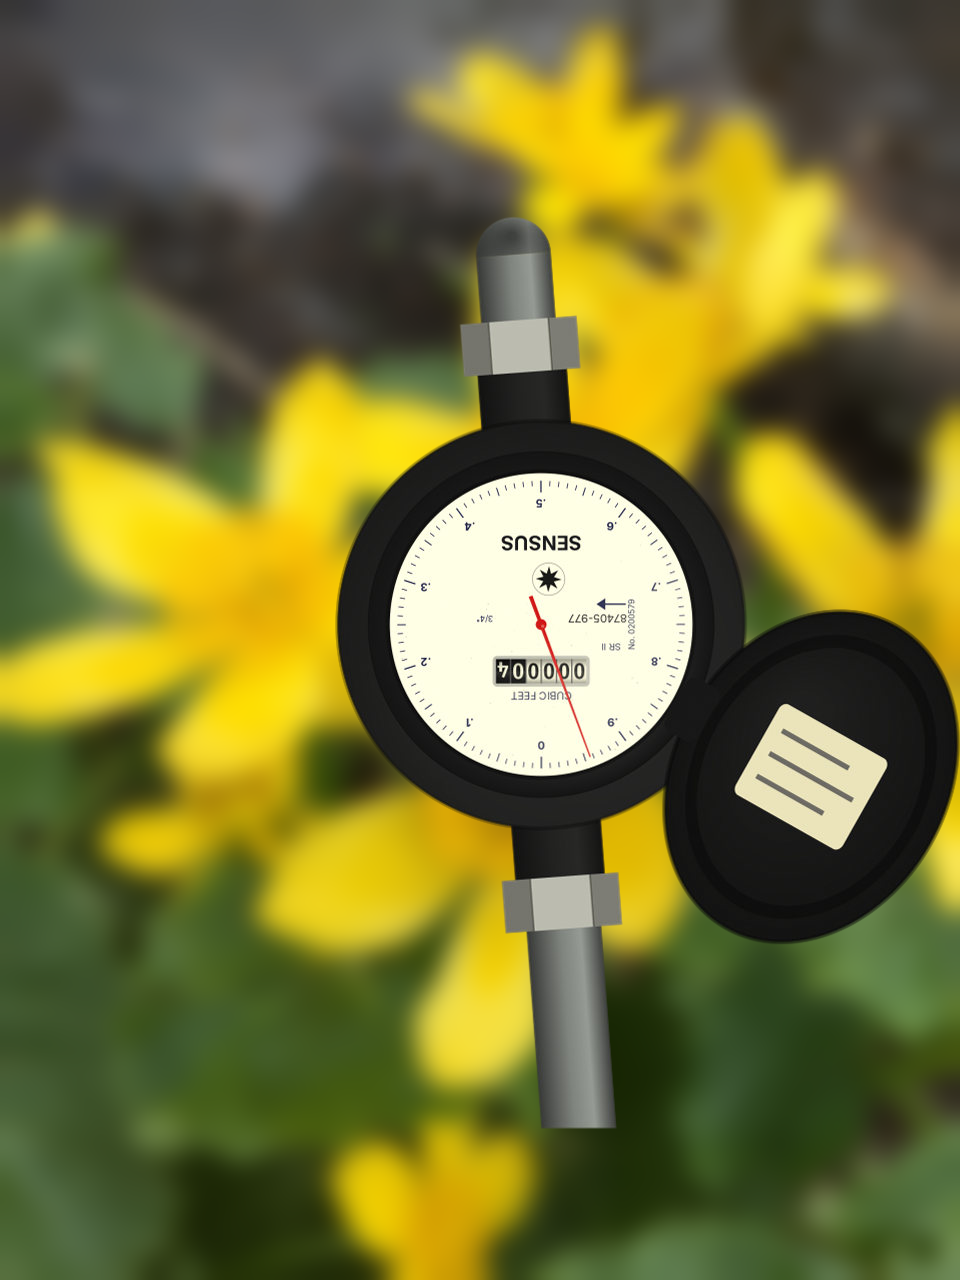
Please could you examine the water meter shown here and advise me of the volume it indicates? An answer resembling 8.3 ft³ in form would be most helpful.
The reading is 3.94 ft³
